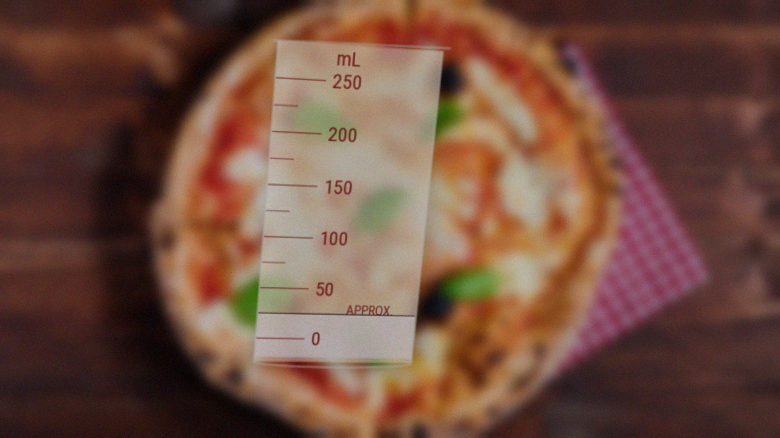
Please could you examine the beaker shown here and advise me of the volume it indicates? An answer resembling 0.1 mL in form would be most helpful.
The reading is 25 mL
